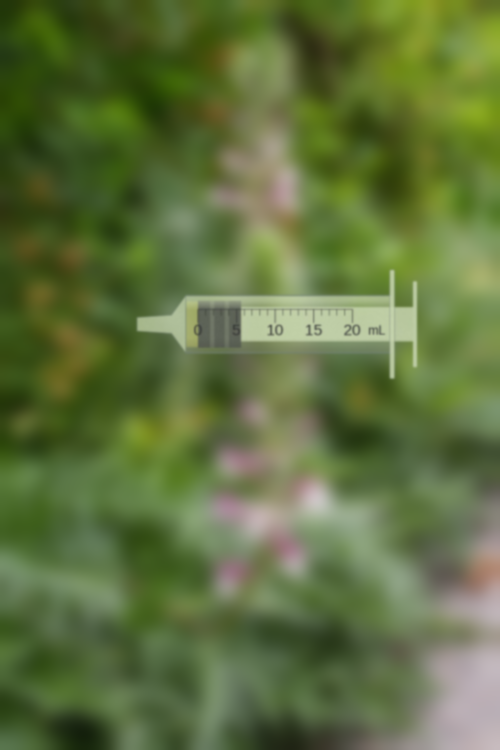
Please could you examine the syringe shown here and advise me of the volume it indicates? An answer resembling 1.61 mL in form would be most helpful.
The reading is 0 mL
